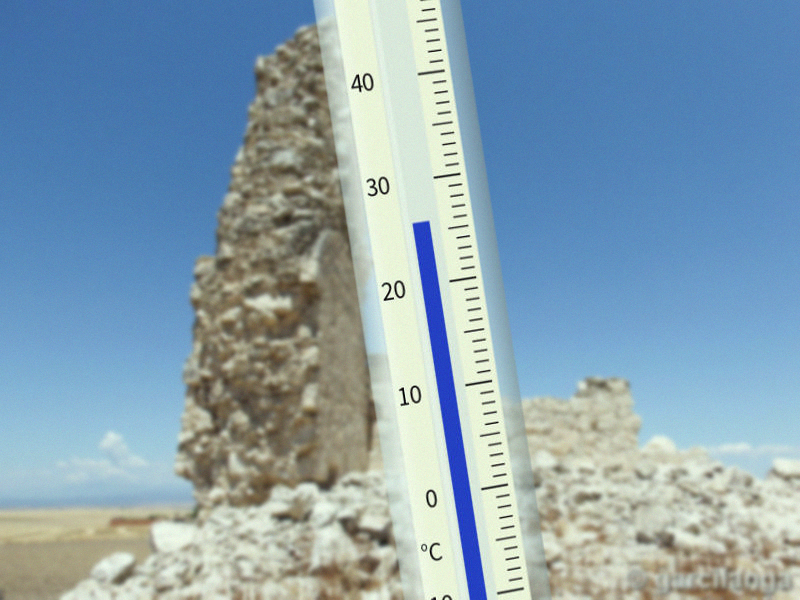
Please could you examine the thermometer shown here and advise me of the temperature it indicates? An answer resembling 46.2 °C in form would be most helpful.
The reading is 26 °C
